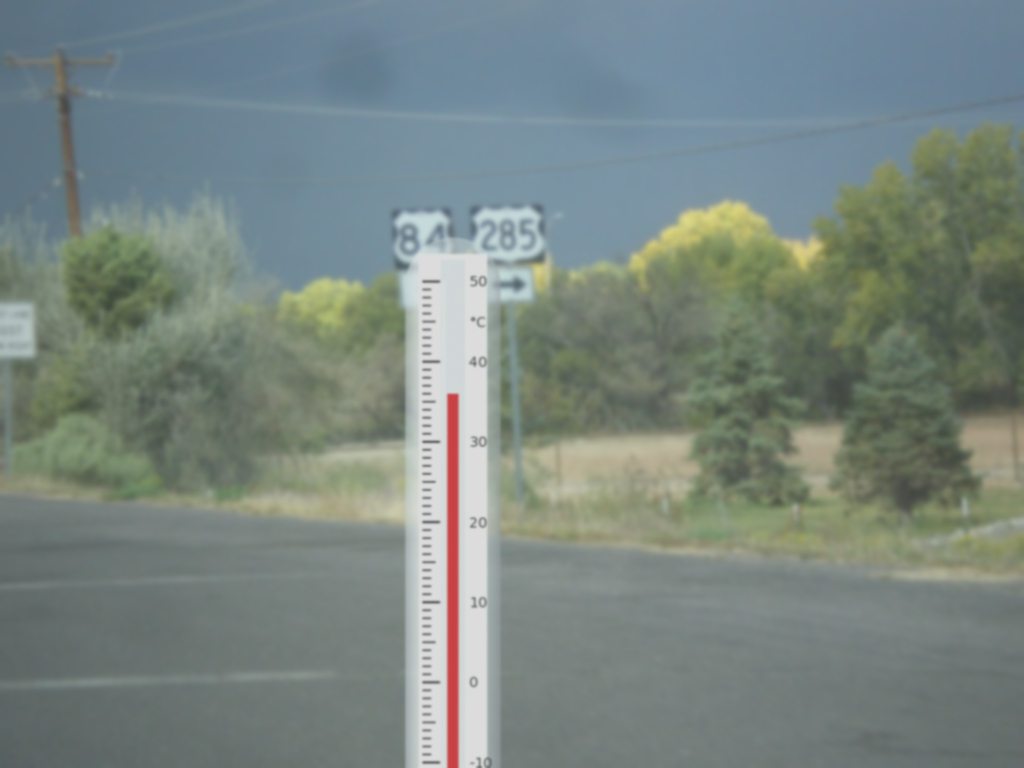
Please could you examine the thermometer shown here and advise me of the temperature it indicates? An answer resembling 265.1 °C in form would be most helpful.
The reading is 36 °C
